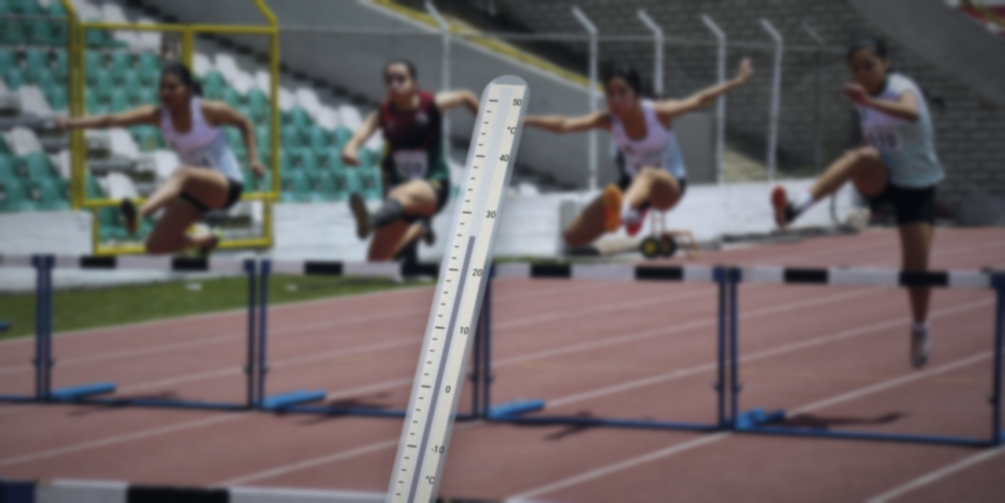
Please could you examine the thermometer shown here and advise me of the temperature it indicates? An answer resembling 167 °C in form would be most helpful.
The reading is 26 °C
